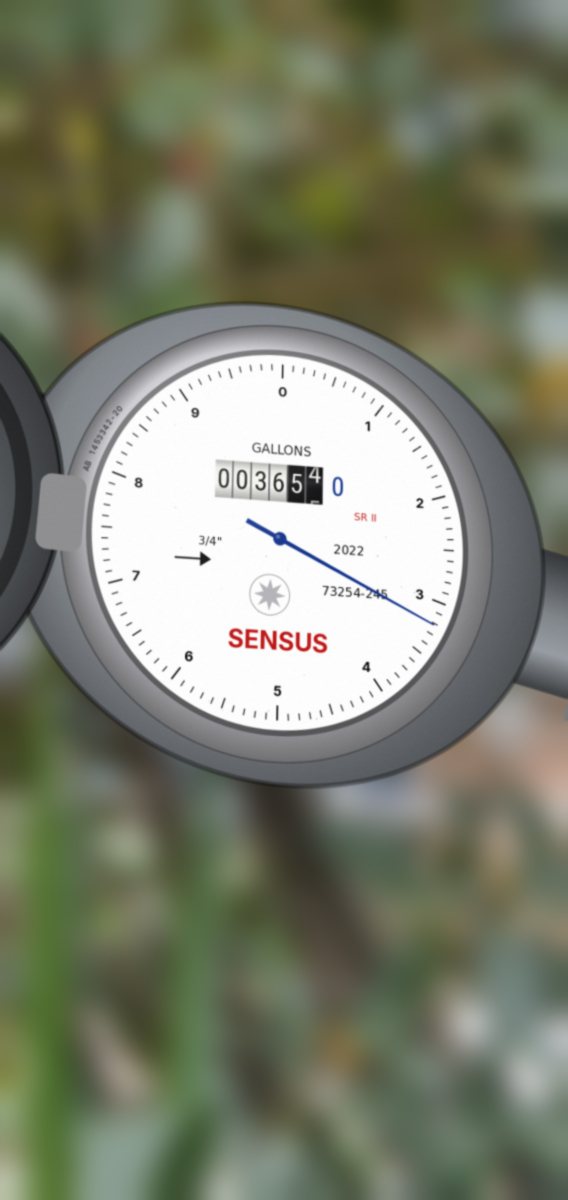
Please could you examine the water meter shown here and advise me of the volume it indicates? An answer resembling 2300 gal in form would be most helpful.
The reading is 36543.2 gal
